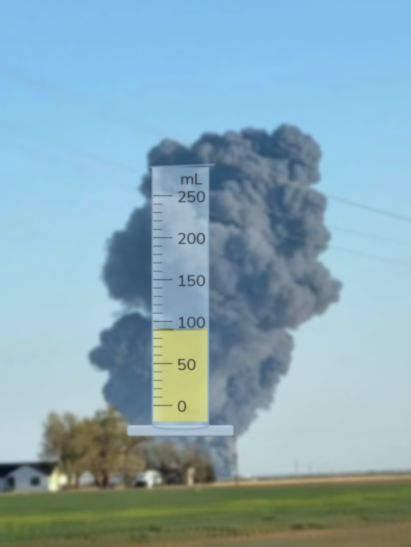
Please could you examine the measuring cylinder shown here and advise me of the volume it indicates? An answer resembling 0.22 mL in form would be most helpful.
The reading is 90 mL
